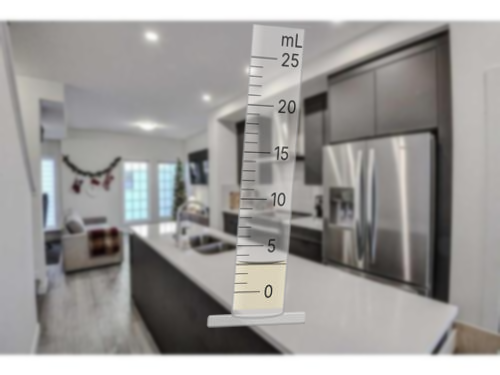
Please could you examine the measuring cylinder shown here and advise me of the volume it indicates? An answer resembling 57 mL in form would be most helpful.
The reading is 3 mL
